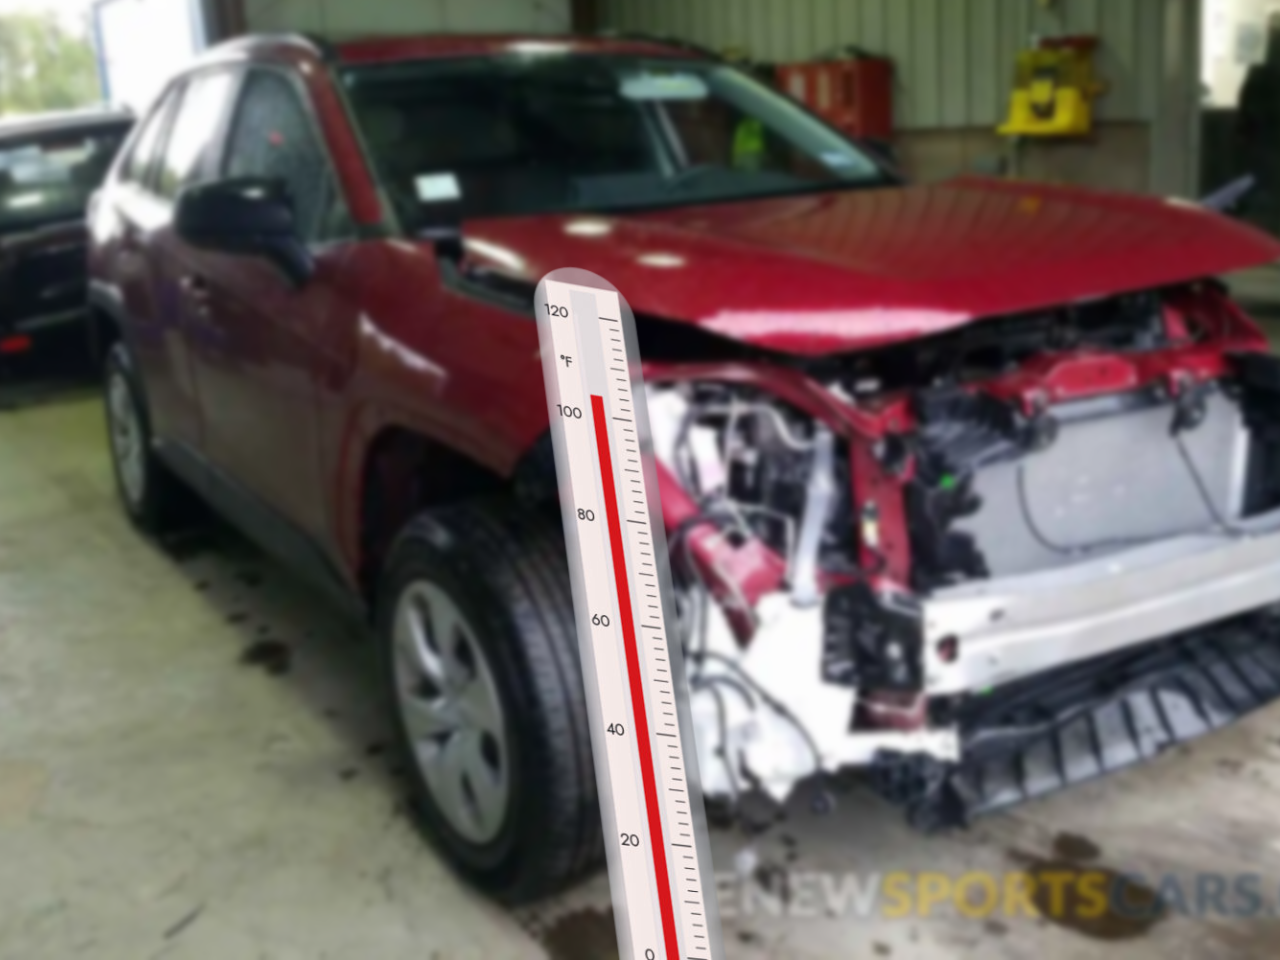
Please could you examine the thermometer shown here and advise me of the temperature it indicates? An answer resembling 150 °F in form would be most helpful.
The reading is 104 °F
